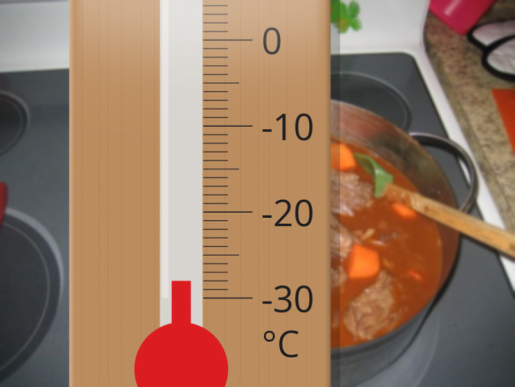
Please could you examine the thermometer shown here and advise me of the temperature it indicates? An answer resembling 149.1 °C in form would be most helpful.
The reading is -28 °C
